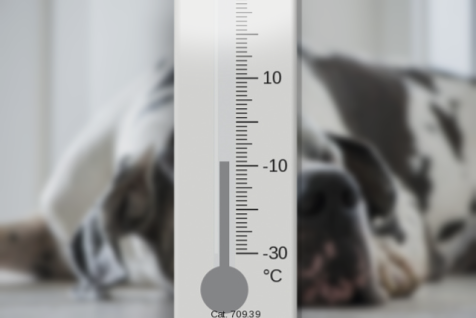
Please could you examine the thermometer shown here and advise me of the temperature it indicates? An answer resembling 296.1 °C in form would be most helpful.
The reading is -9 °C
